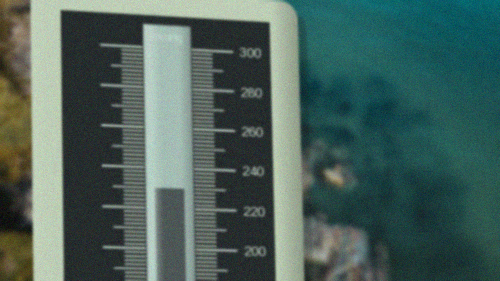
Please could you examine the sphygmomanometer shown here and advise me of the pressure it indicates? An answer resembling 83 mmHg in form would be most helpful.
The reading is 230 mmHg
